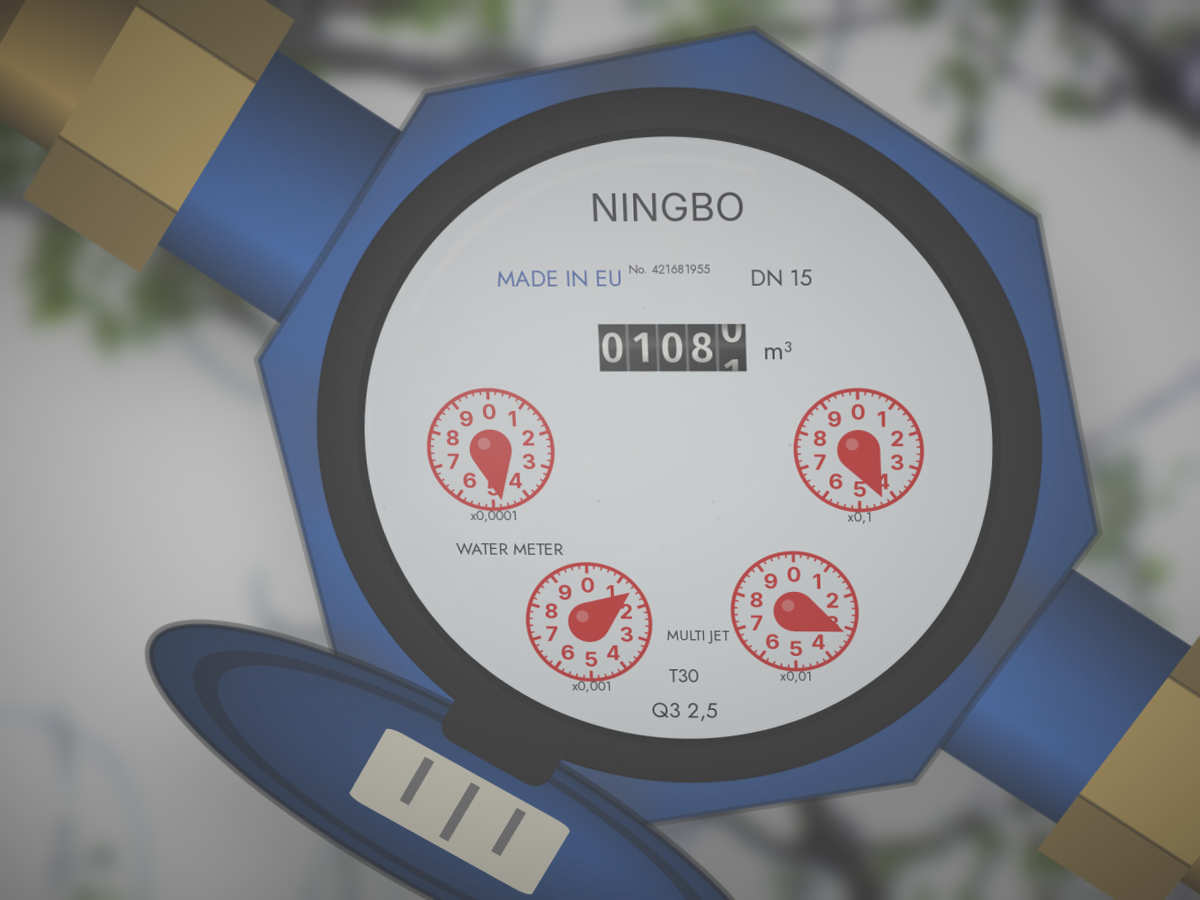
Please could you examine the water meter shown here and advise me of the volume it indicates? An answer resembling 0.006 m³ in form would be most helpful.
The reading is 1080.4314 m³
